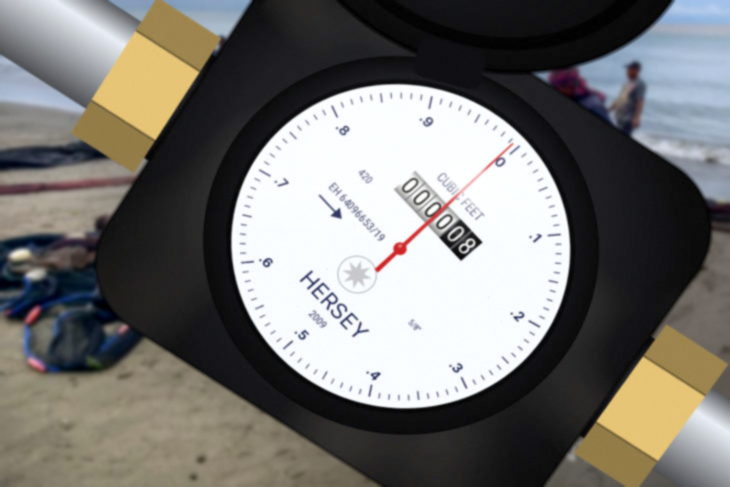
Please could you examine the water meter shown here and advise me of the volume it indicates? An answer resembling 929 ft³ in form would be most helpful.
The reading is 7.99 ft³
